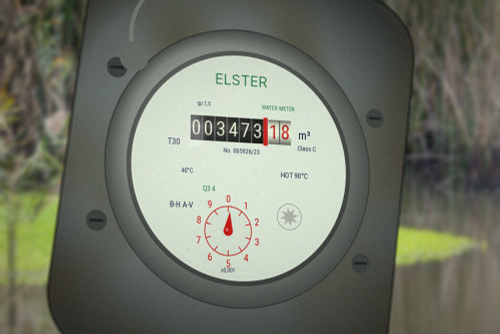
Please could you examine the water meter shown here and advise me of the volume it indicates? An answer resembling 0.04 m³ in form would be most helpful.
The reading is 3473.180 m³
